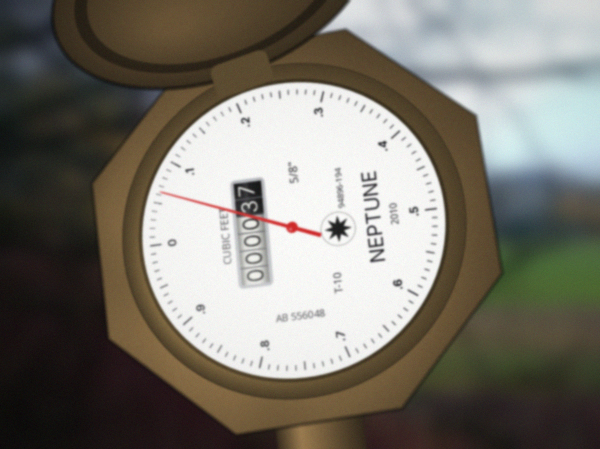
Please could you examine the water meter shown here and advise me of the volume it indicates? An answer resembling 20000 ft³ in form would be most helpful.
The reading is 37.06 ft³
